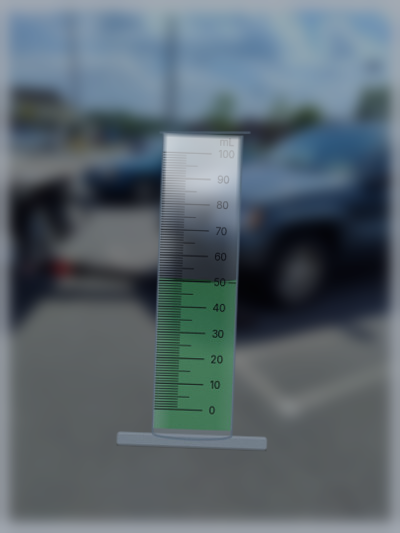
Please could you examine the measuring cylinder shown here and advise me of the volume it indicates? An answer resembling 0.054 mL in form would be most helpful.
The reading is 50 mL
